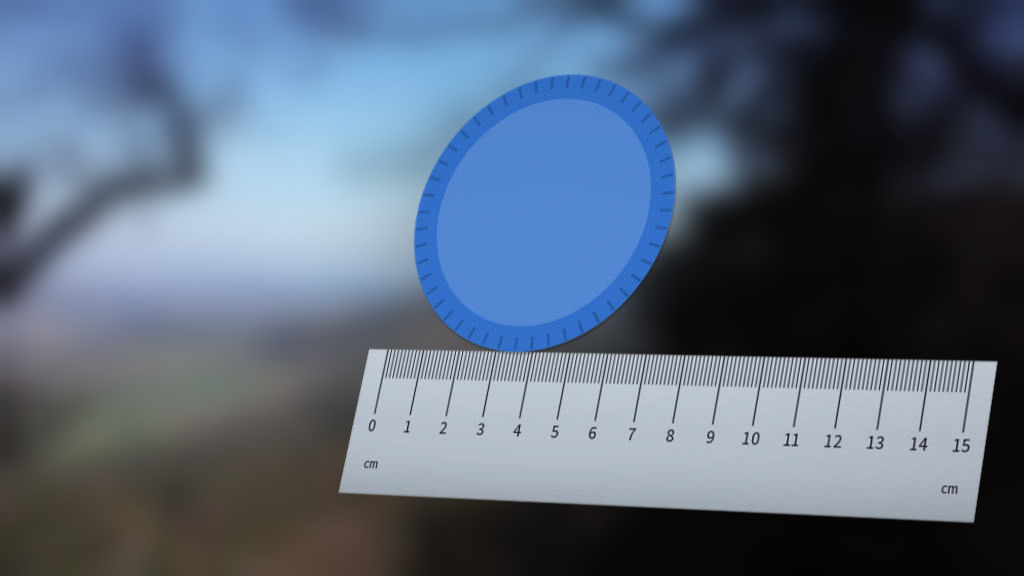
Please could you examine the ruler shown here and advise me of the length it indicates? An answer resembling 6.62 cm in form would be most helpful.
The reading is 7 cm
